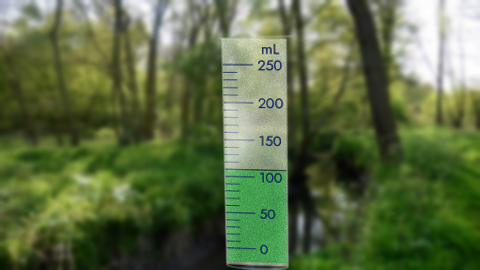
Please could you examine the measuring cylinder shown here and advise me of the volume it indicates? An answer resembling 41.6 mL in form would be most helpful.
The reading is 110 mL
